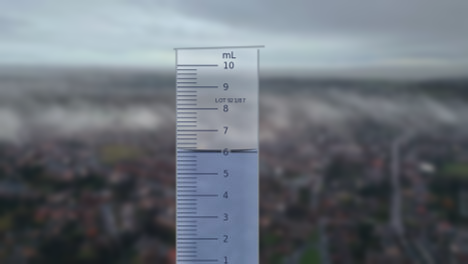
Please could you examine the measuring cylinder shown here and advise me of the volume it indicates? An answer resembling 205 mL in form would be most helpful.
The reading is 6 mL
